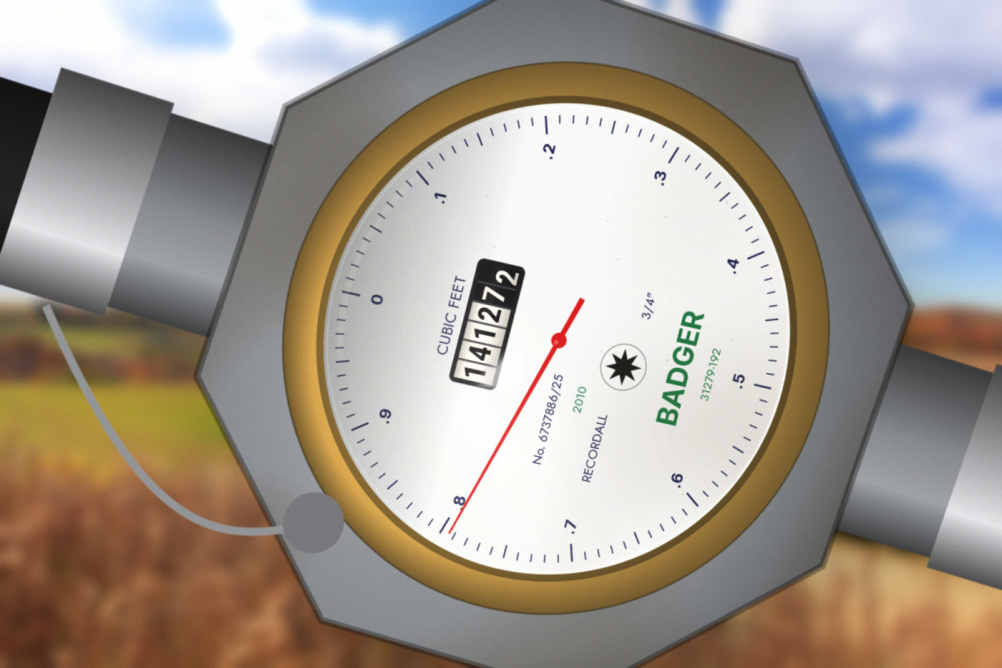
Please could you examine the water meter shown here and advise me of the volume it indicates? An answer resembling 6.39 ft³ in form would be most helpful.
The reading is 141271.79 ft³
